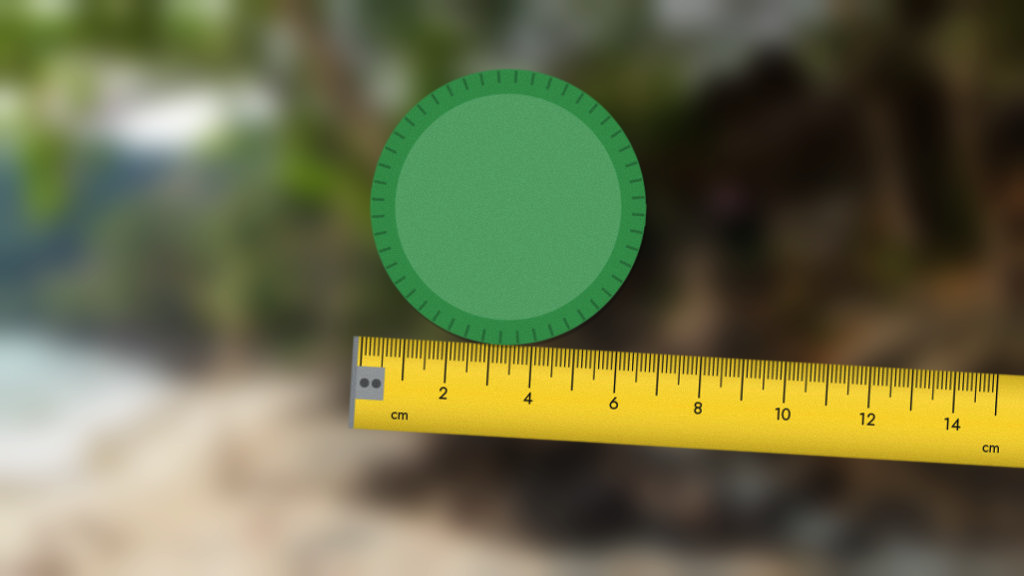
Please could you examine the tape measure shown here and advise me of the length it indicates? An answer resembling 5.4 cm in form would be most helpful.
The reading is 6.5 cm
